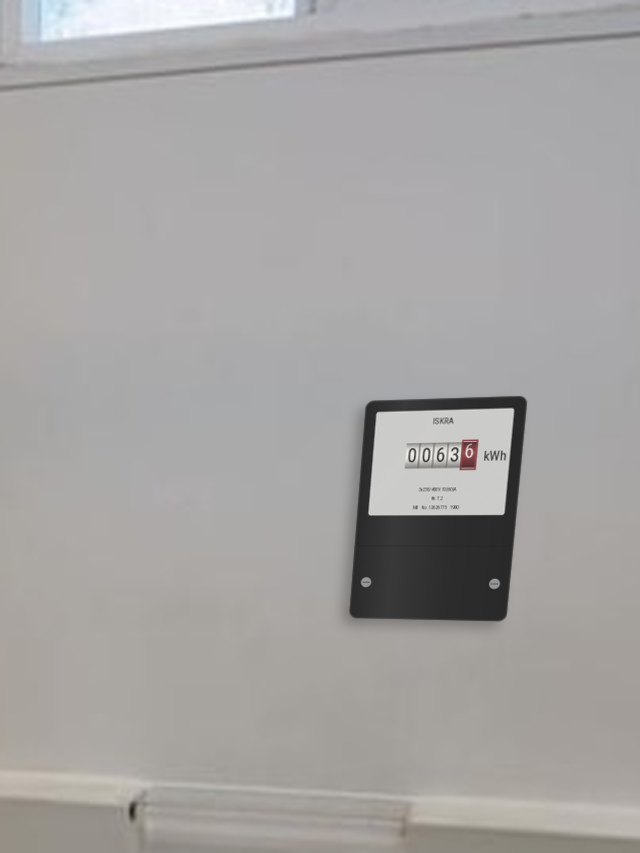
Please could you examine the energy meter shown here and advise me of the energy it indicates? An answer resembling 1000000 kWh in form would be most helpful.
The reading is 63.6 kWh
